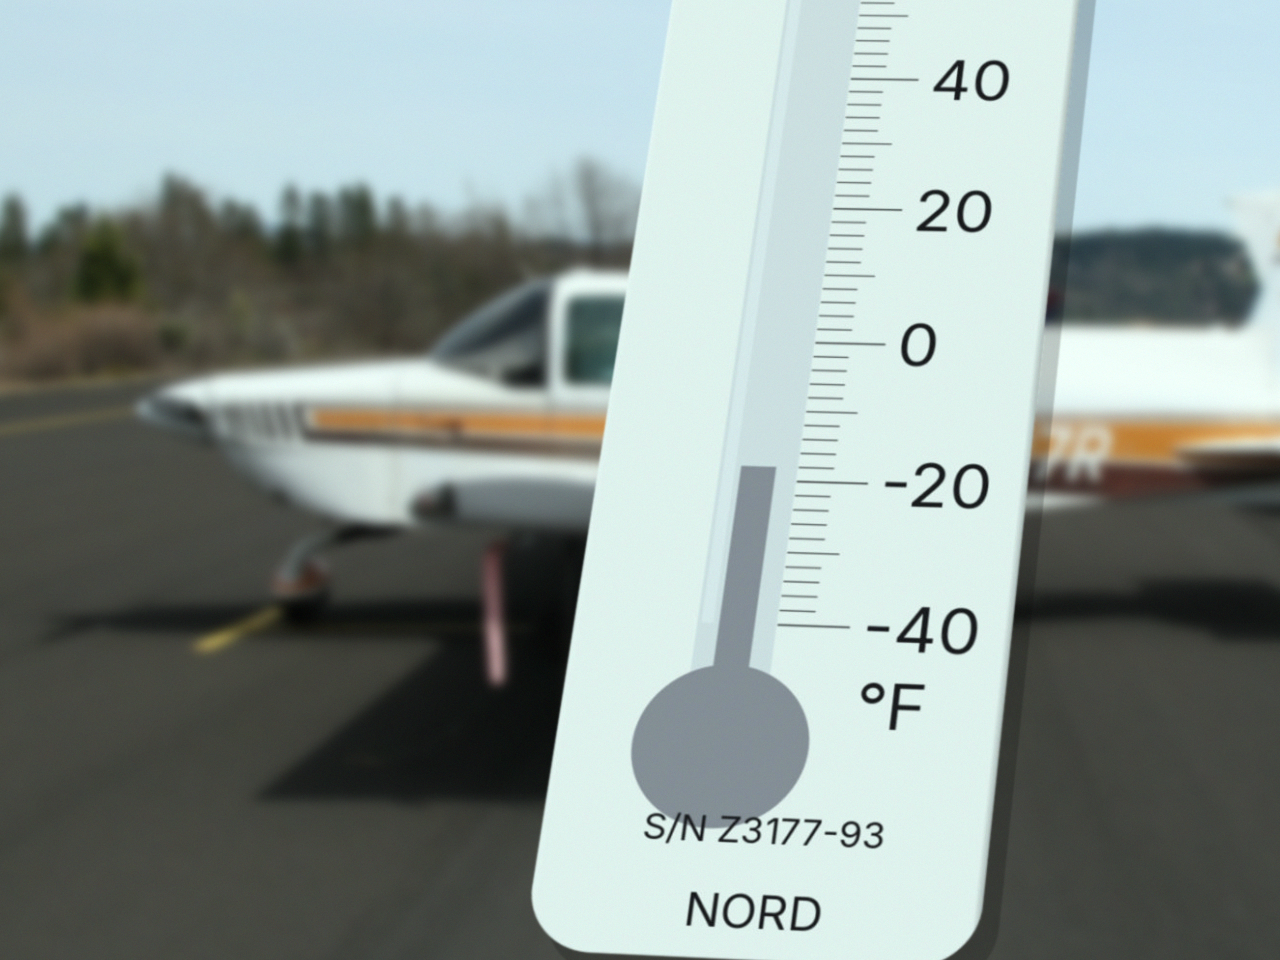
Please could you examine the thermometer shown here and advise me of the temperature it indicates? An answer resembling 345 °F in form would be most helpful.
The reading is -18 °F
